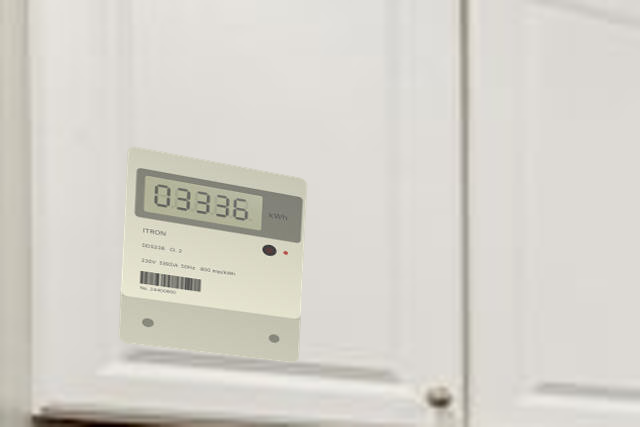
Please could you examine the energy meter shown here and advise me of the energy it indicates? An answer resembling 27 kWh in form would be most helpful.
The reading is 3336 kWh
